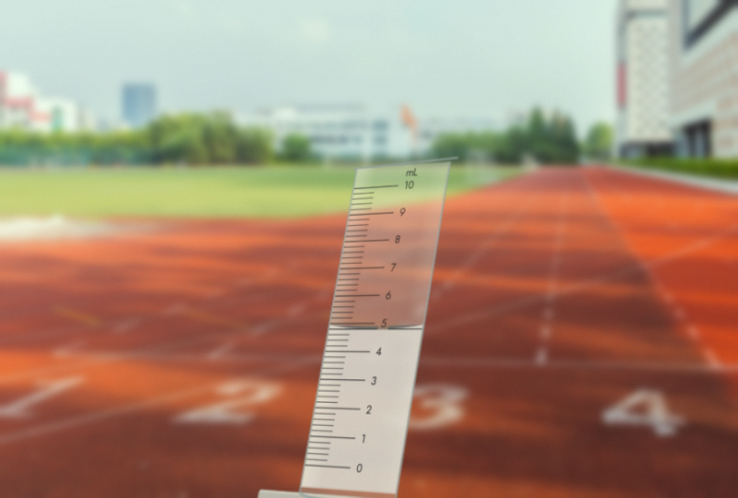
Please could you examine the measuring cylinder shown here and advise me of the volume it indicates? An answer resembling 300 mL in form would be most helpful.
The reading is 4.8 mL
